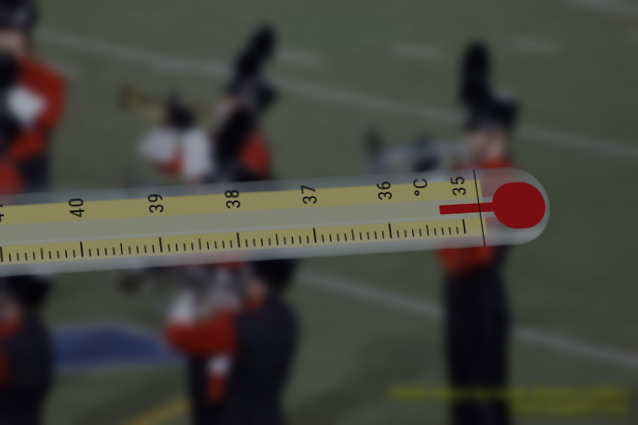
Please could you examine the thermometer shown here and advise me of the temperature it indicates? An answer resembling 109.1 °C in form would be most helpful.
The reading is 35.3 °C
